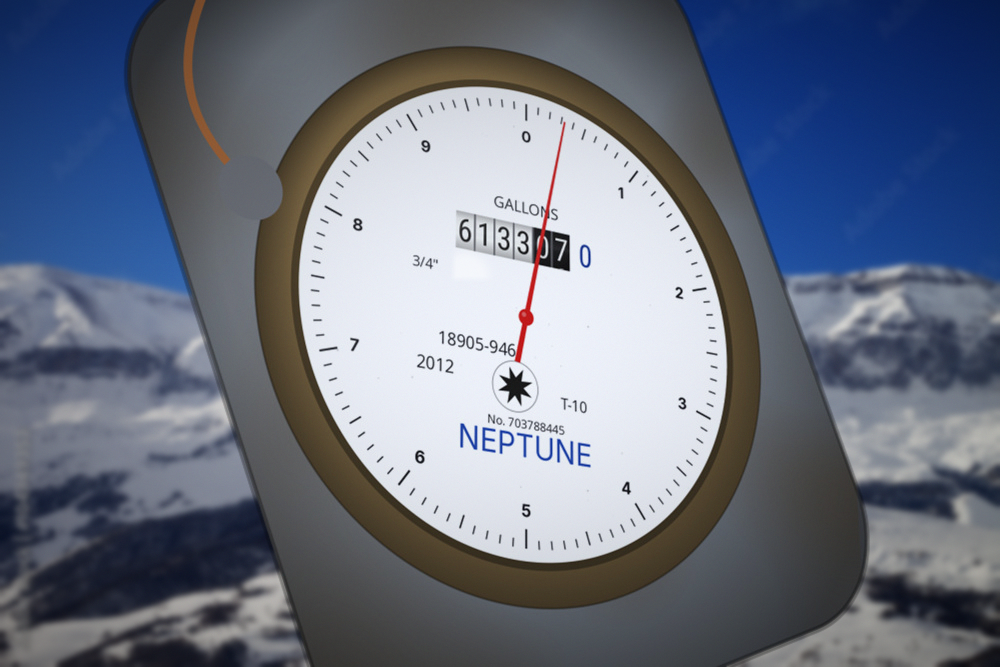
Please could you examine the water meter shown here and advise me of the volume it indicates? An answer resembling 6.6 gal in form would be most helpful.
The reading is 6133070.3 gal
